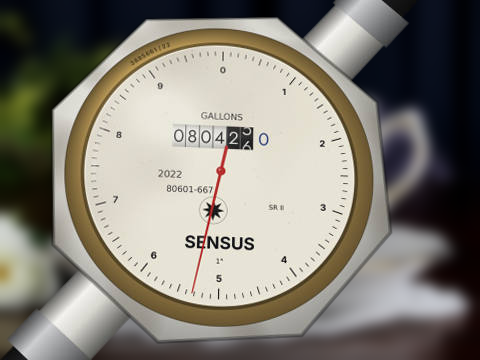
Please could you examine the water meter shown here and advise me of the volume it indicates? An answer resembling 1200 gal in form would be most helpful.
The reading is 804255.3 gal
